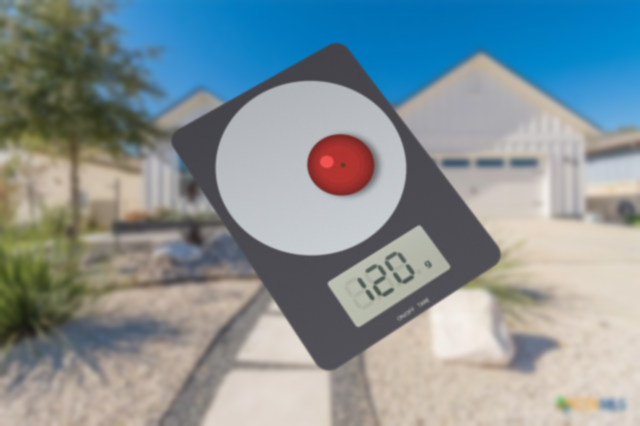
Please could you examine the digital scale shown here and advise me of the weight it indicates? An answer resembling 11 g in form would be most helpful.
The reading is 120 g
